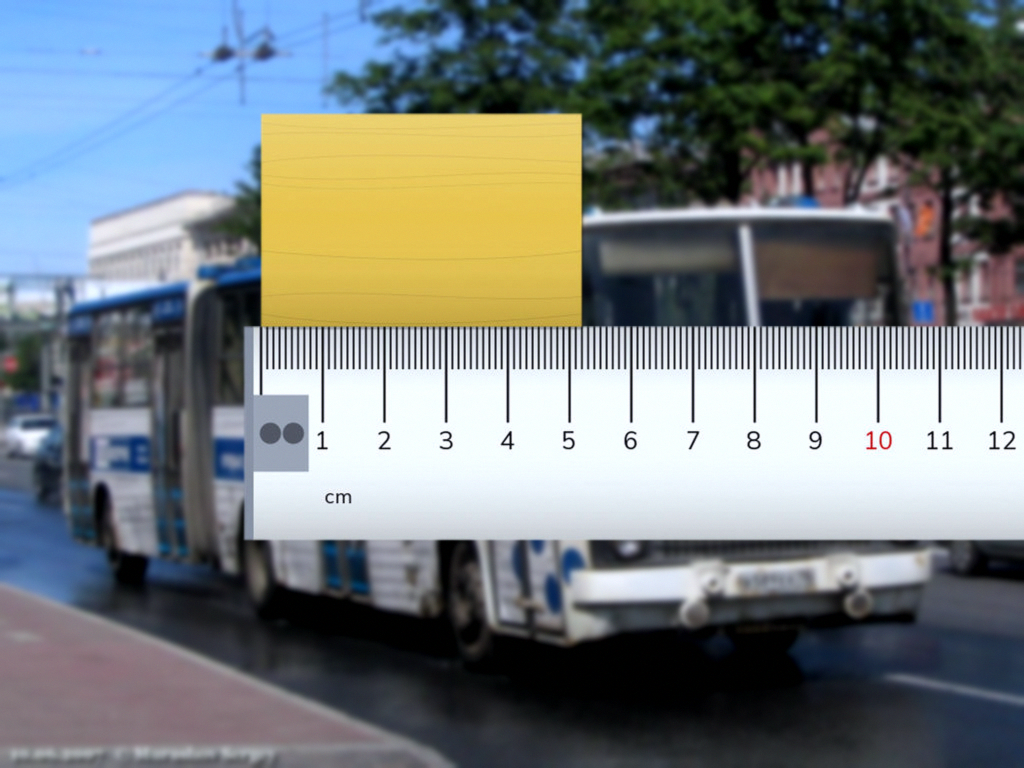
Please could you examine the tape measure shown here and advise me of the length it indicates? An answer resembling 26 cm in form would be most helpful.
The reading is 5.2 cm
